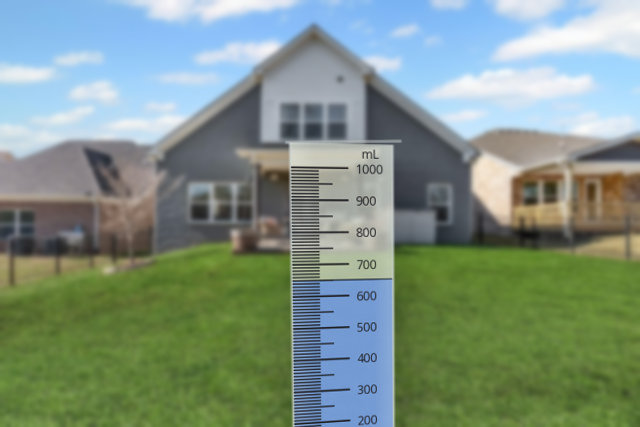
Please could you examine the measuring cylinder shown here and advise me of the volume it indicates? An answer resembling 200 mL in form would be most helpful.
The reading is 650 mL
